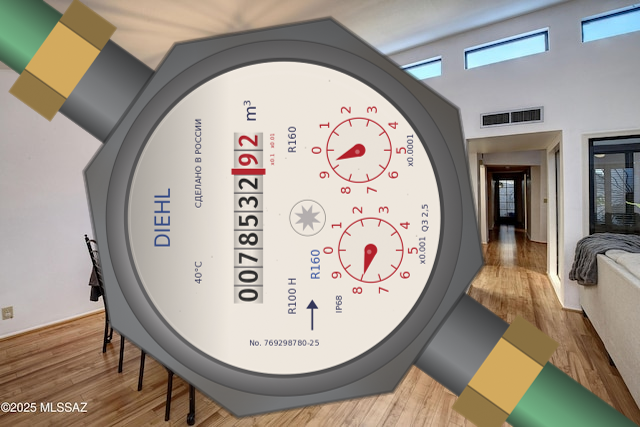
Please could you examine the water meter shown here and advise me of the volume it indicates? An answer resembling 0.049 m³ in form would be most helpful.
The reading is 78532.9279 m³
